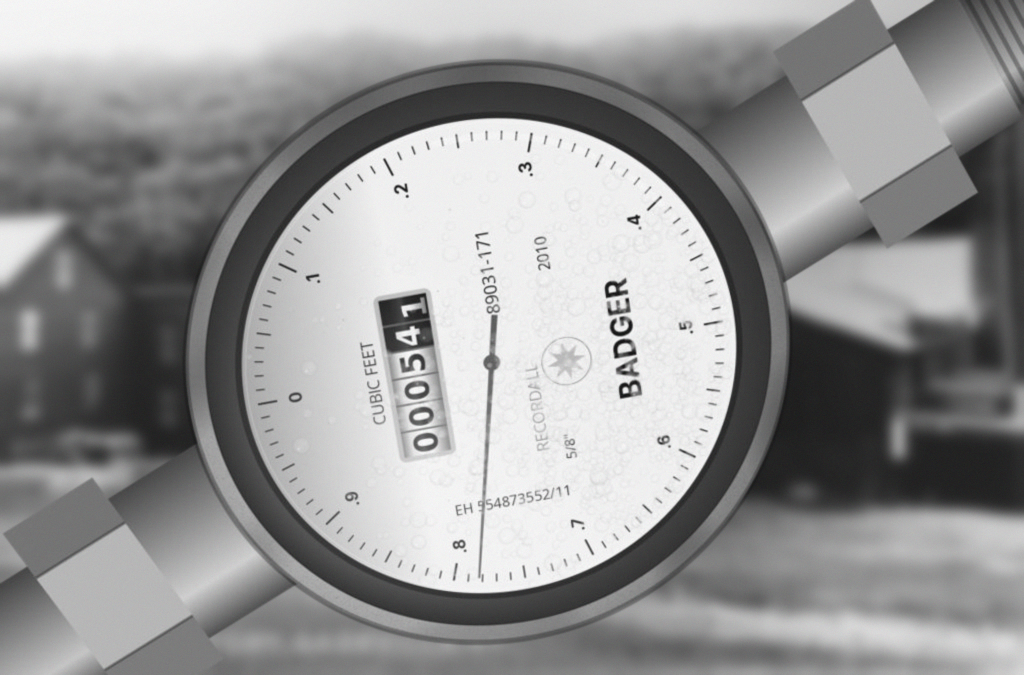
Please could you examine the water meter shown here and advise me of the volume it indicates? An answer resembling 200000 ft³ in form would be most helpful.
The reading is 540.78 ft³
